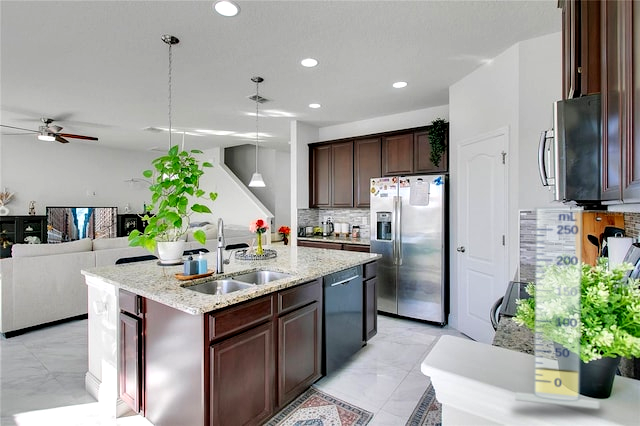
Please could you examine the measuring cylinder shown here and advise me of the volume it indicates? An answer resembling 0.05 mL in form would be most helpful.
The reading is 20 mL
